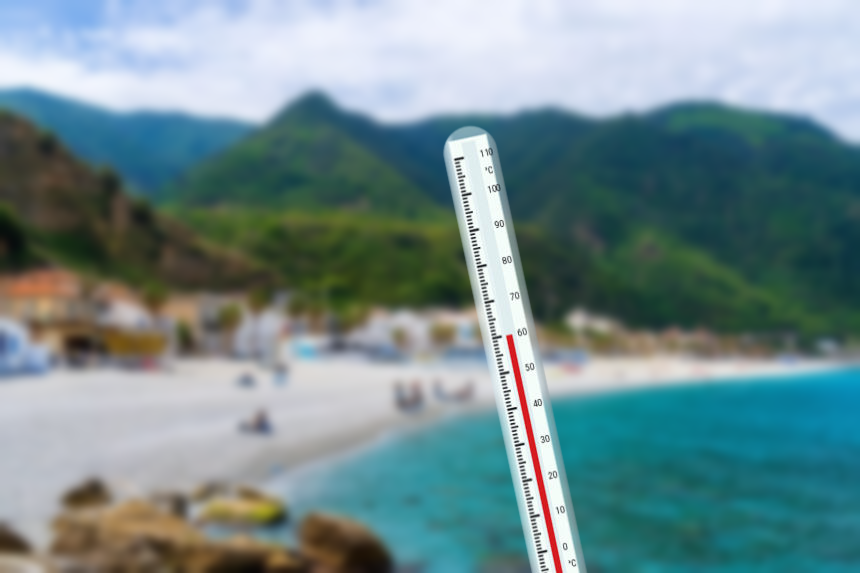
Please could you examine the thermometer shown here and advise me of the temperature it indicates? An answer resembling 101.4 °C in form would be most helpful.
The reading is 60 °C
